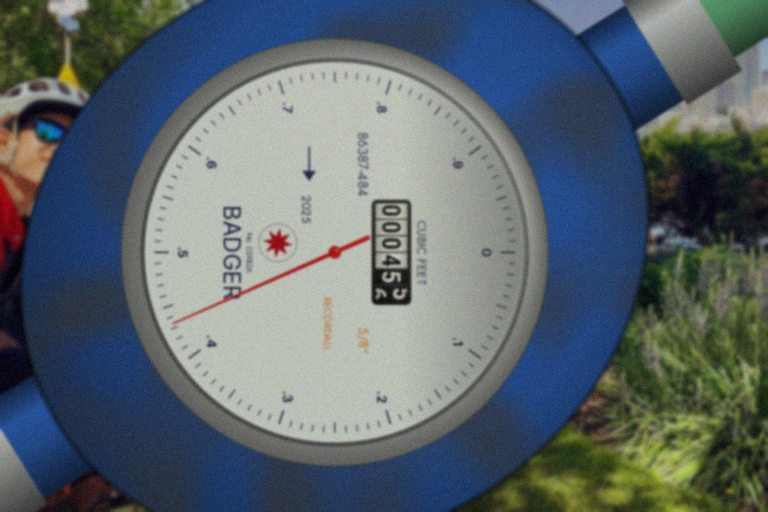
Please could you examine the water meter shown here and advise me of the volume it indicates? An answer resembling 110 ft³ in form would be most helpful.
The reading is 455.43 ft³
